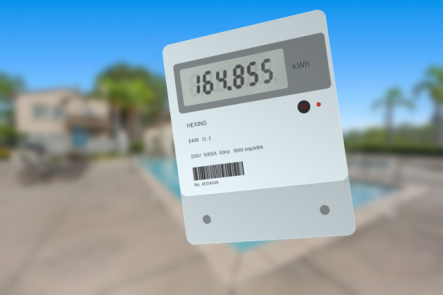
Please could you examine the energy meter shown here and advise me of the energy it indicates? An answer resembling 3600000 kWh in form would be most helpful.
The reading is 164.855 kWh
